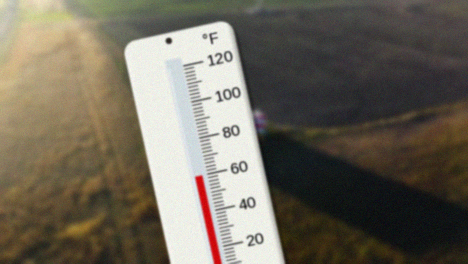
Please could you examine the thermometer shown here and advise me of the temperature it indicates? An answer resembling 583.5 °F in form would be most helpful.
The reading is 60 °F
